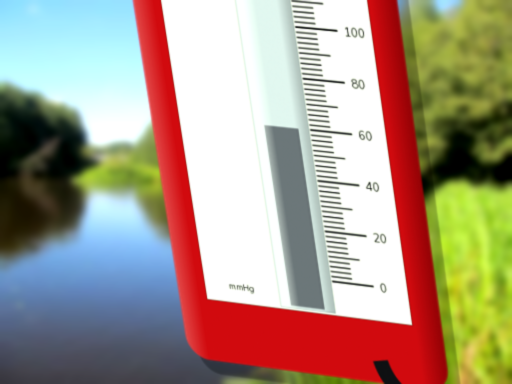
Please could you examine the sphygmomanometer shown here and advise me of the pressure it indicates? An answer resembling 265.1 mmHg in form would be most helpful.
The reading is 60 mmHg
